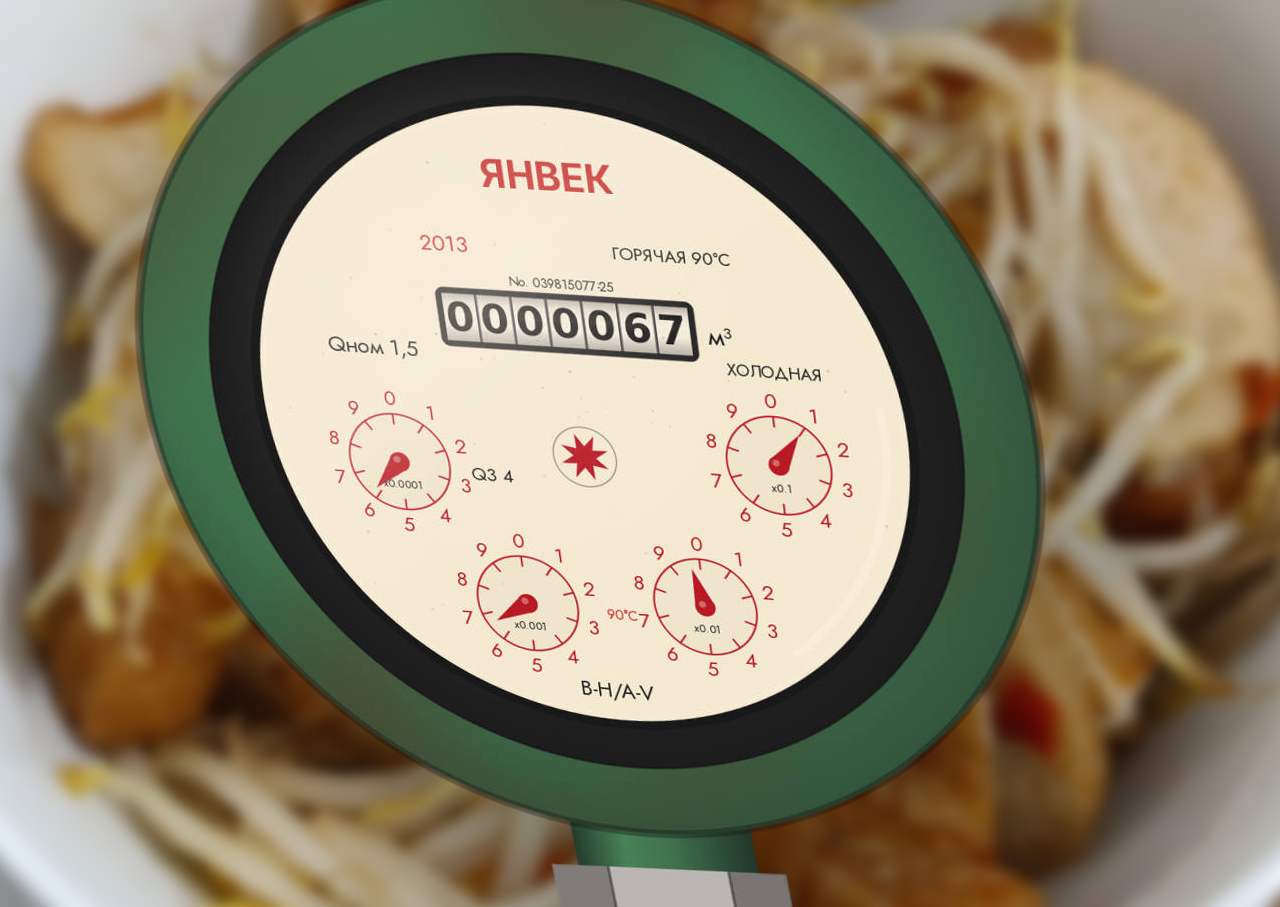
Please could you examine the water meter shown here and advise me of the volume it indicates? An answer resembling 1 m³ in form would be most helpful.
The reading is 67.0966 m³
